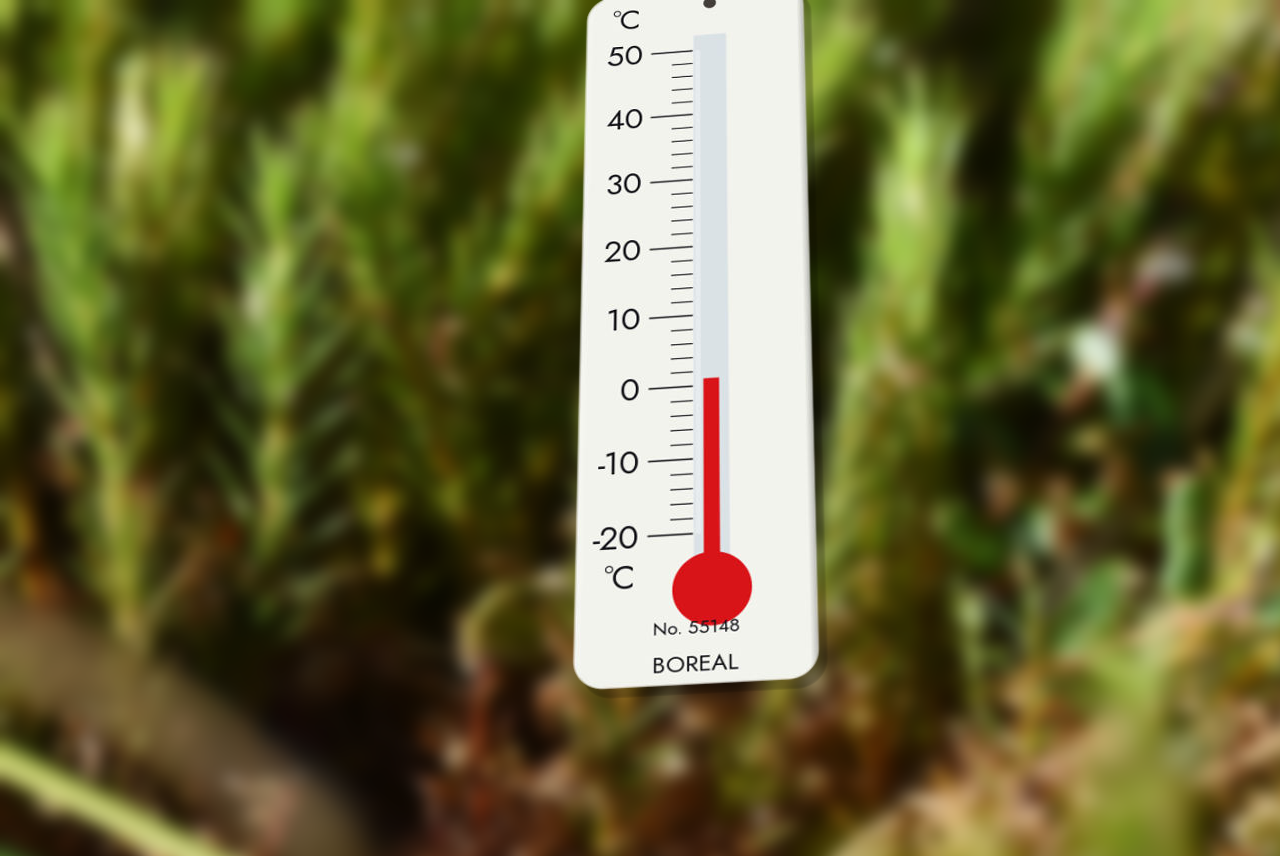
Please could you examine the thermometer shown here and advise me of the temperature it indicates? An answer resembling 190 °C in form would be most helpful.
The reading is 1 °C
